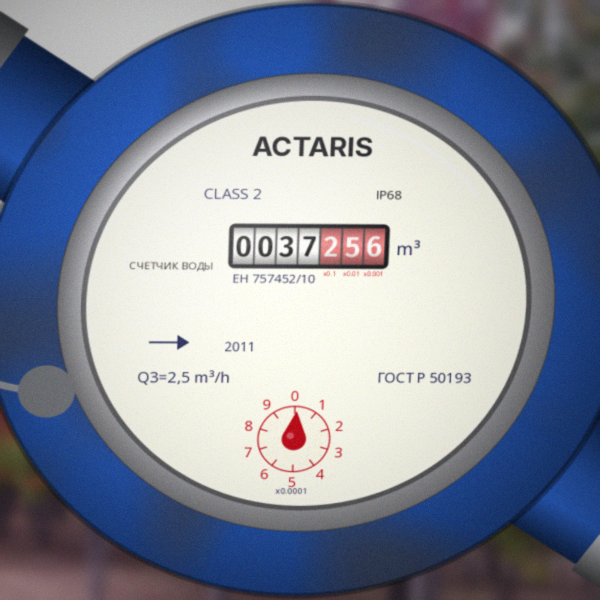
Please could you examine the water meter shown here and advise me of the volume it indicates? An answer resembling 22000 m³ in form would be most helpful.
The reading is 37.2560 m³
